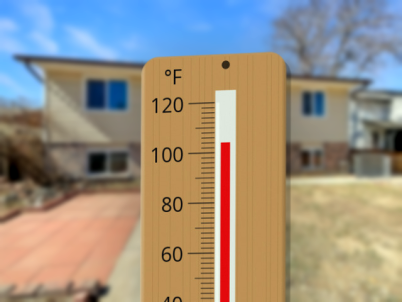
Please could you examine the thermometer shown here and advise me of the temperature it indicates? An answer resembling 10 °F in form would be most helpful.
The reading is 104 °F
